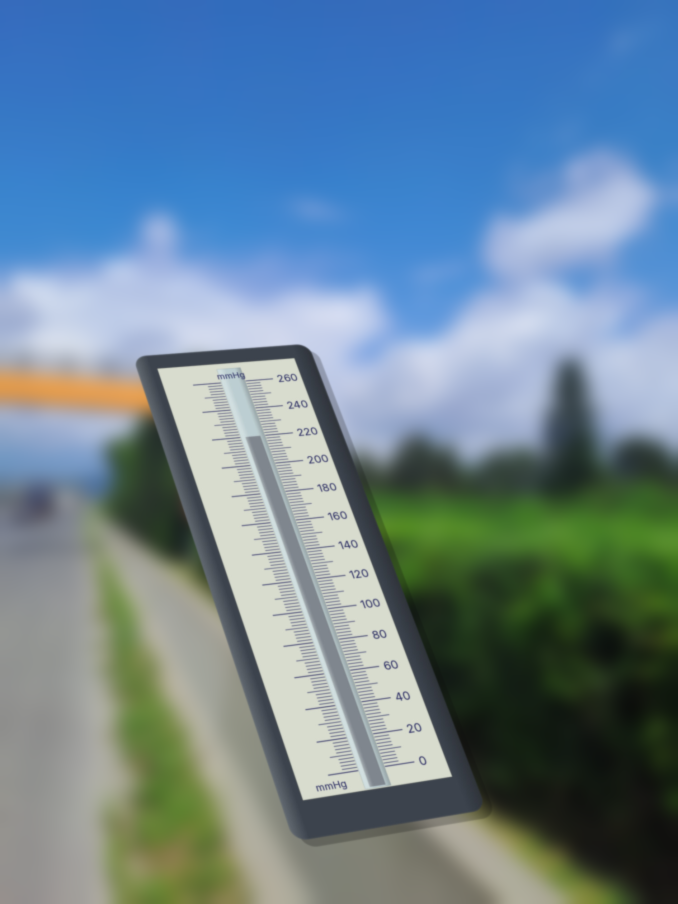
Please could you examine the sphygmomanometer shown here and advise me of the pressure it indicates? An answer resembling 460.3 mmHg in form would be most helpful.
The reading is 220 mmHg
